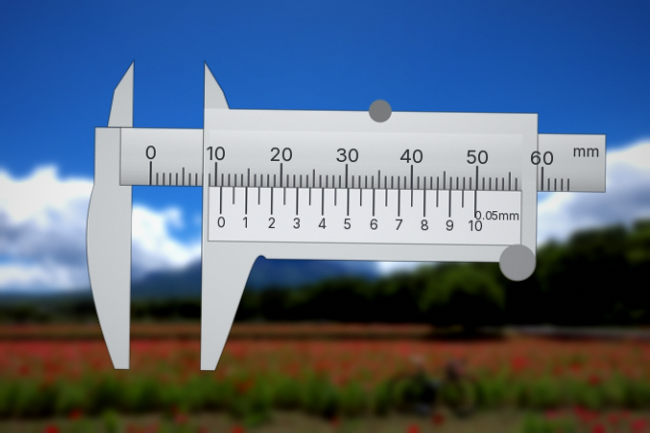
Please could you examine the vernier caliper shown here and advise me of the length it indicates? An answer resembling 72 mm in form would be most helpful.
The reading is 10.8 mm
